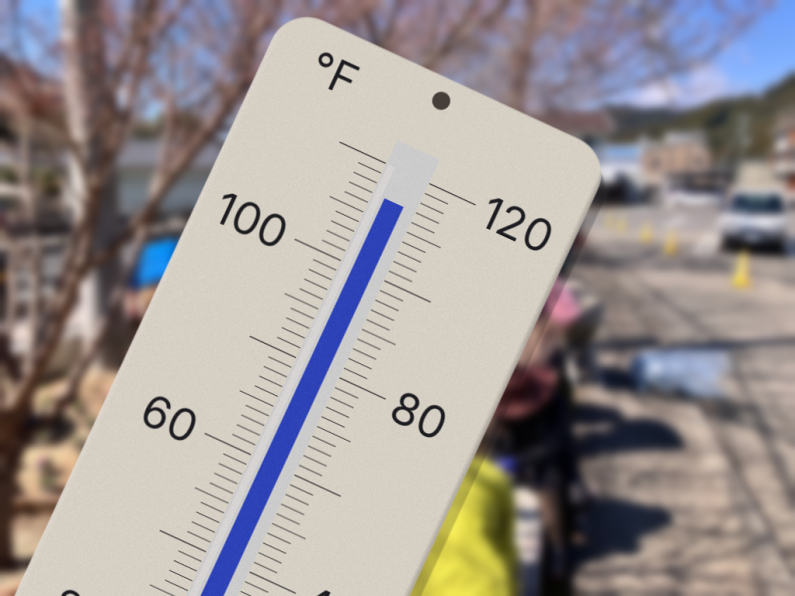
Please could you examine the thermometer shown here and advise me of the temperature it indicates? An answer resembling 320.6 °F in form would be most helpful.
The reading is 114 °F
